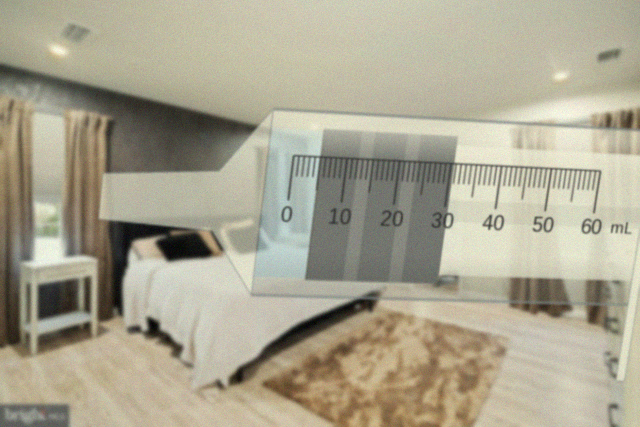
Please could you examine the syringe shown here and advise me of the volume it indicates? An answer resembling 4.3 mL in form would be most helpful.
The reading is 5 mL
